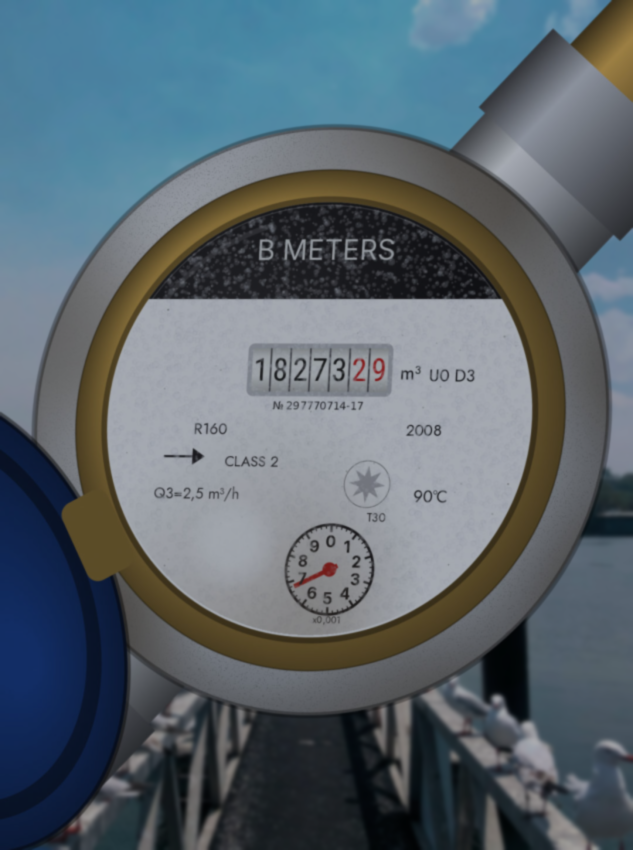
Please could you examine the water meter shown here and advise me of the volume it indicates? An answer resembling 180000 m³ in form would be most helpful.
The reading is 18273.296 m³
